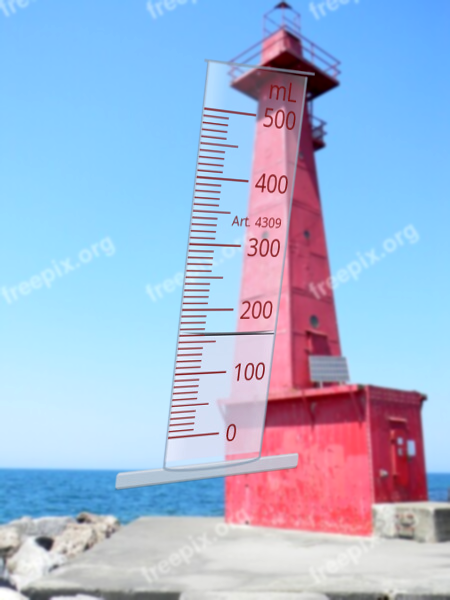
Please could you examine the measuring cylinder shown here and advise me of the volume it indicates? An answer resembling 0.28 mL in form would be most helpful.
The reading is 160 mL
